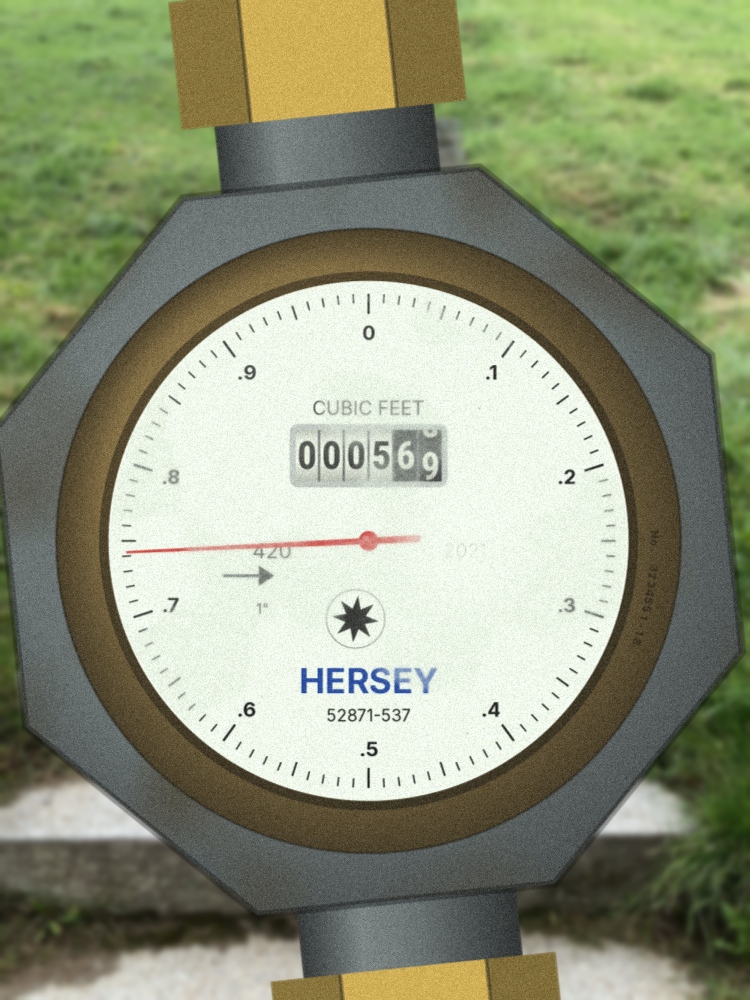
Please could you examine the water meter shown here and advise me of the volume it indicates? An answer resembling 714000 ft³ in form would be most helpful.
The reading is 568.74 ft³
